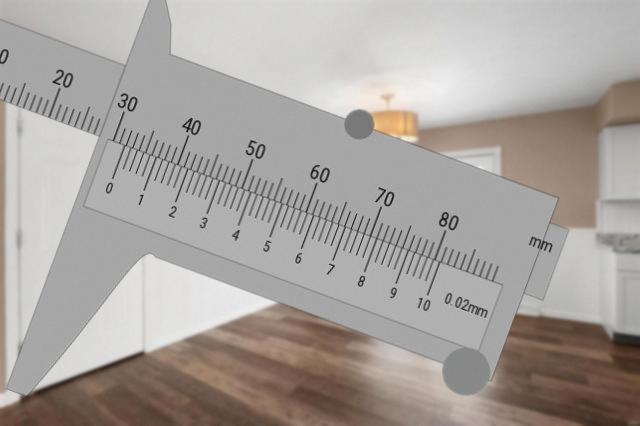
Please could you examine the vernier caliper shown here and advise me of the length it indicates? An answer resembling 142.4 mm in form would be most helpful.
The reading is 31.8 mm
